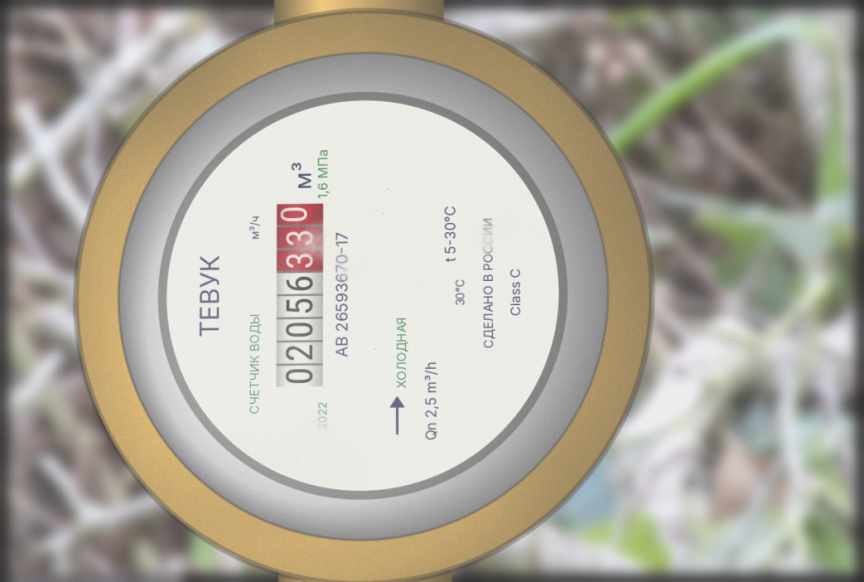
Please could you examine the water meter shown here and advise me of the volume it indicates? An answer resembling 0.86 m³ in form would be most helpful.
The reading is 2056.330 m³
